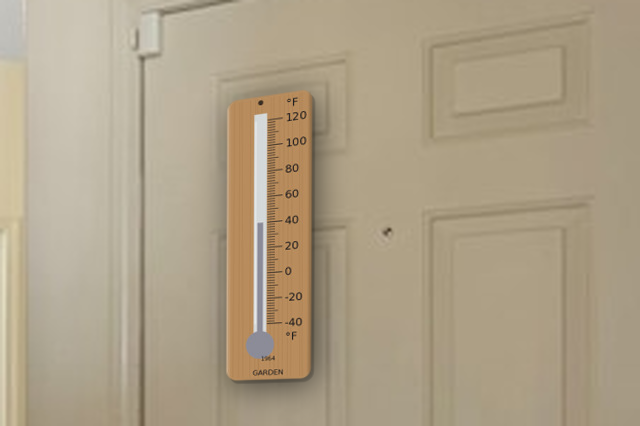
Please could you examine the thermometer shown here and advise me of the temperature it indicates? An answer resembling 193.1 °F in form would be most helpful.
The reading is 40 °F
